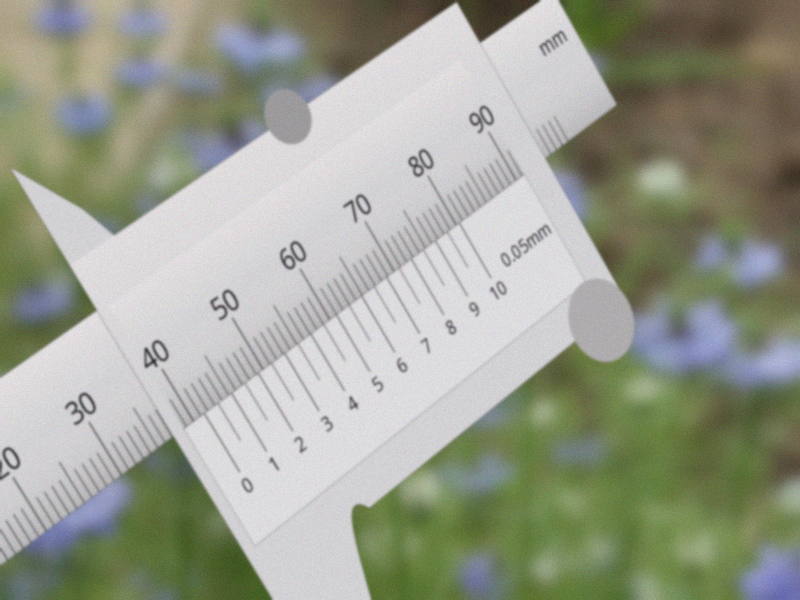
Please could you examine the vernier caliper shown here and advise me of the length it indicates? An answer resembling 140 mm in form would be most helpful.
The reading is 41.5 mm
